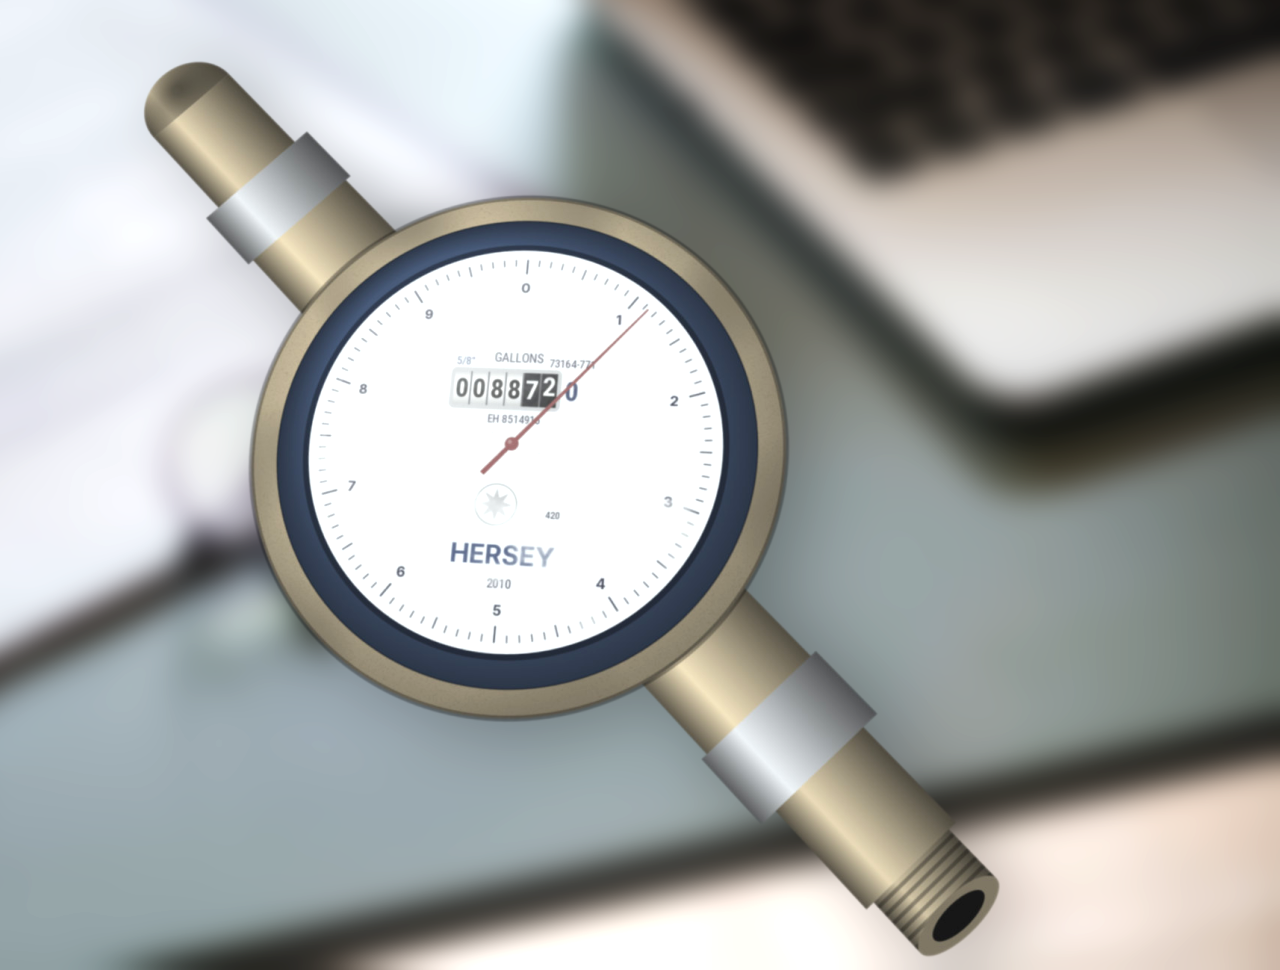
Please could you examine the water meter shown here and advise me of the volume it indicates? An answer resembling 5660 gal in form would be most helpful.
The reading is 88721.1 gal
